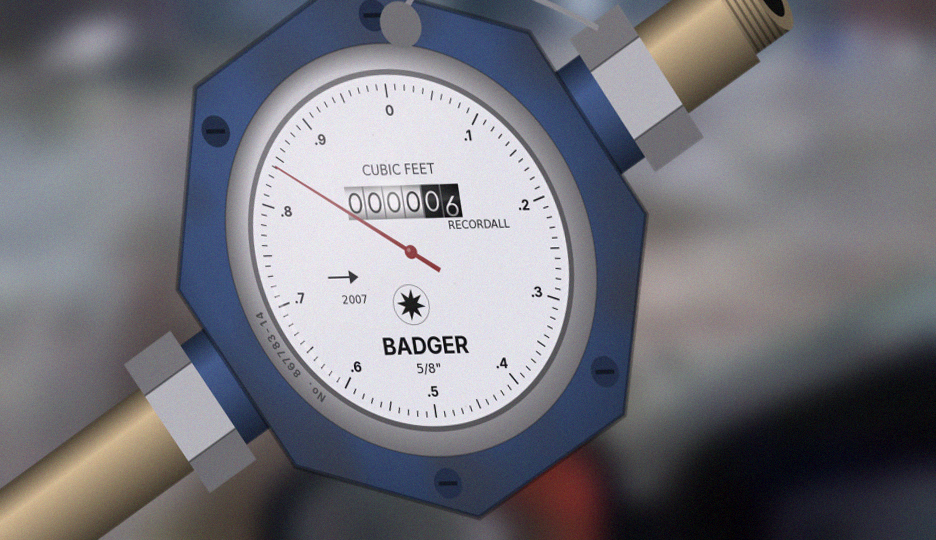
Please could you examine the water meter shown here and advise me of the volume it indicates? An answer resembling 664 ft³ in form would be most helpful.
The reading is 5.84 ft³
